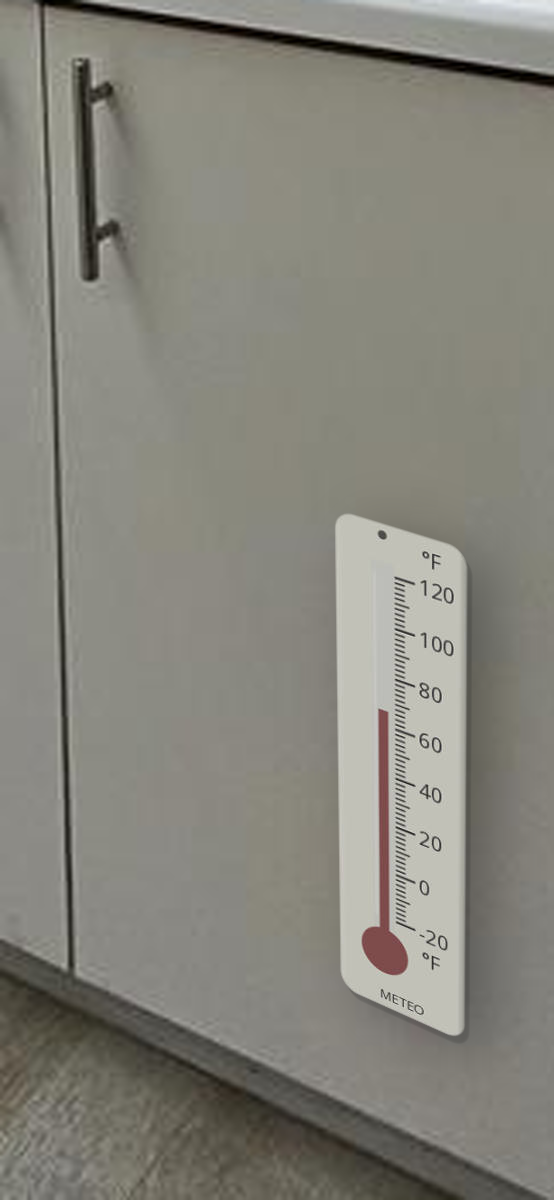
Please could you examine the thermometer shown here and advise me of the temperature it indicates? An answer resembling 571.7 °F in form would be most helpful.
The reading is 66 °F
